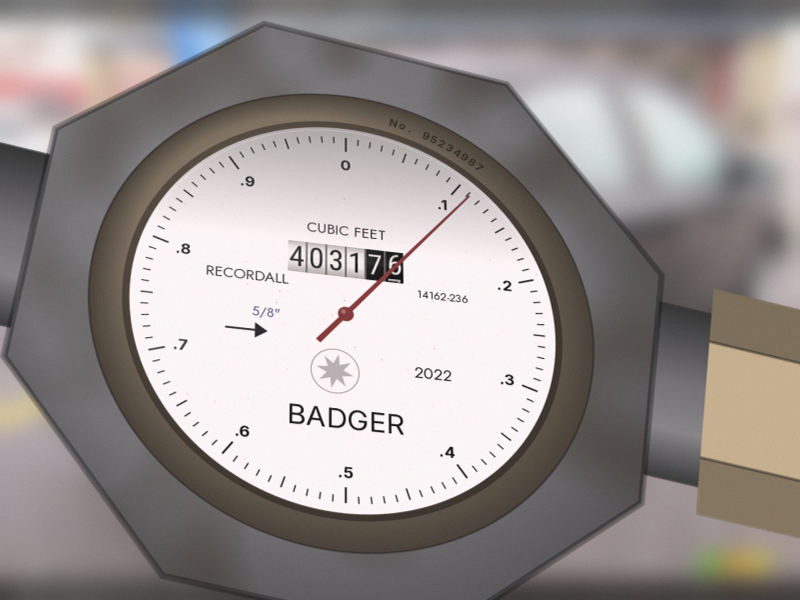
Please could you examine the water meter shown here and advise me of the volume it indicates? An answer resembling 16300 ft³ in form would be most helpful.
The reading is 403176.11 ft³
